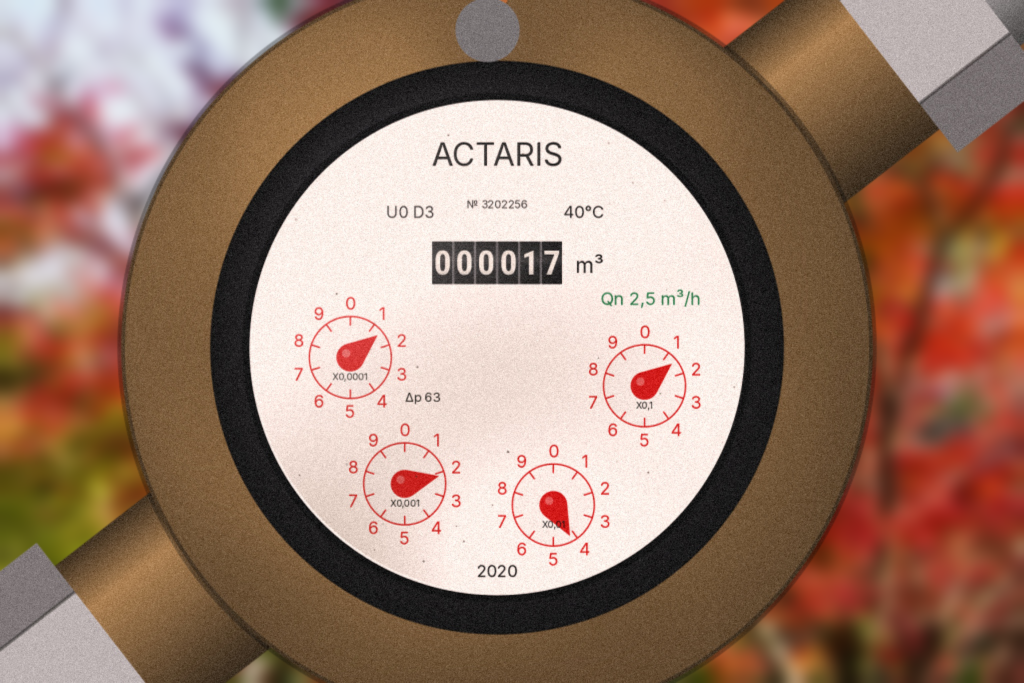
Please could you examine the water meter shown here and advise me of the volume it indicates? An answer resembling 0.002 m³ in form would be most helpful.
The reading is 17.1421 m³
